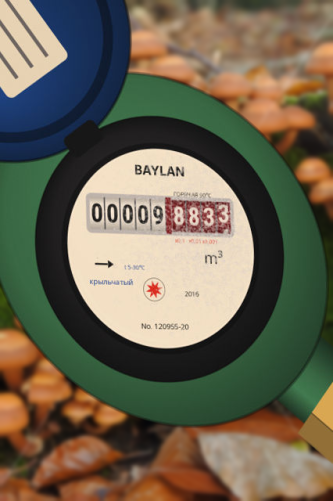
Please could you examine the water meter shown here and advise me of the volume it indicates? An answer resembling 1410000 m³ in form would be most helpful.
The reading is 9.8833 m³
